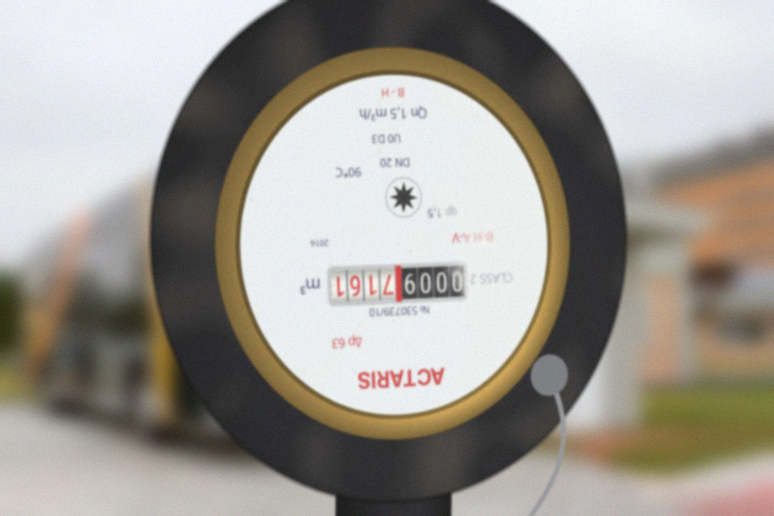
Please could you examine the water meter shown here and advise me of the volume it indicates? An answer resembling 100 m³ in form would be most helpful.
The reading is 9.7161 m³
